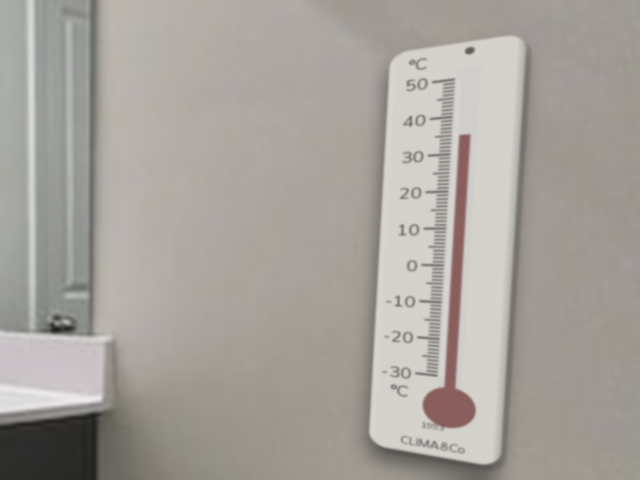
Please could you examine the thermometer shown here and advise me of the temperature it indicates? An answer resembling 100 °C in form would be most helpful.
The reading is 35 °C
